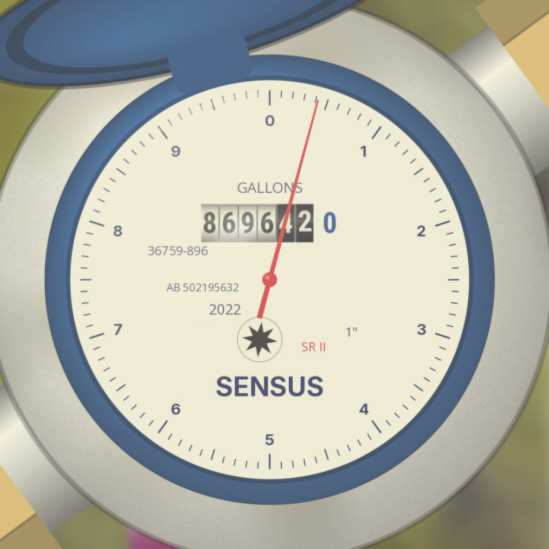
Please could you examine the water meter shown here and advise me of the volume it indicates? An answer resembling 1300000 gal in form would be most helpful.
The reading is 8696420.4 gal
